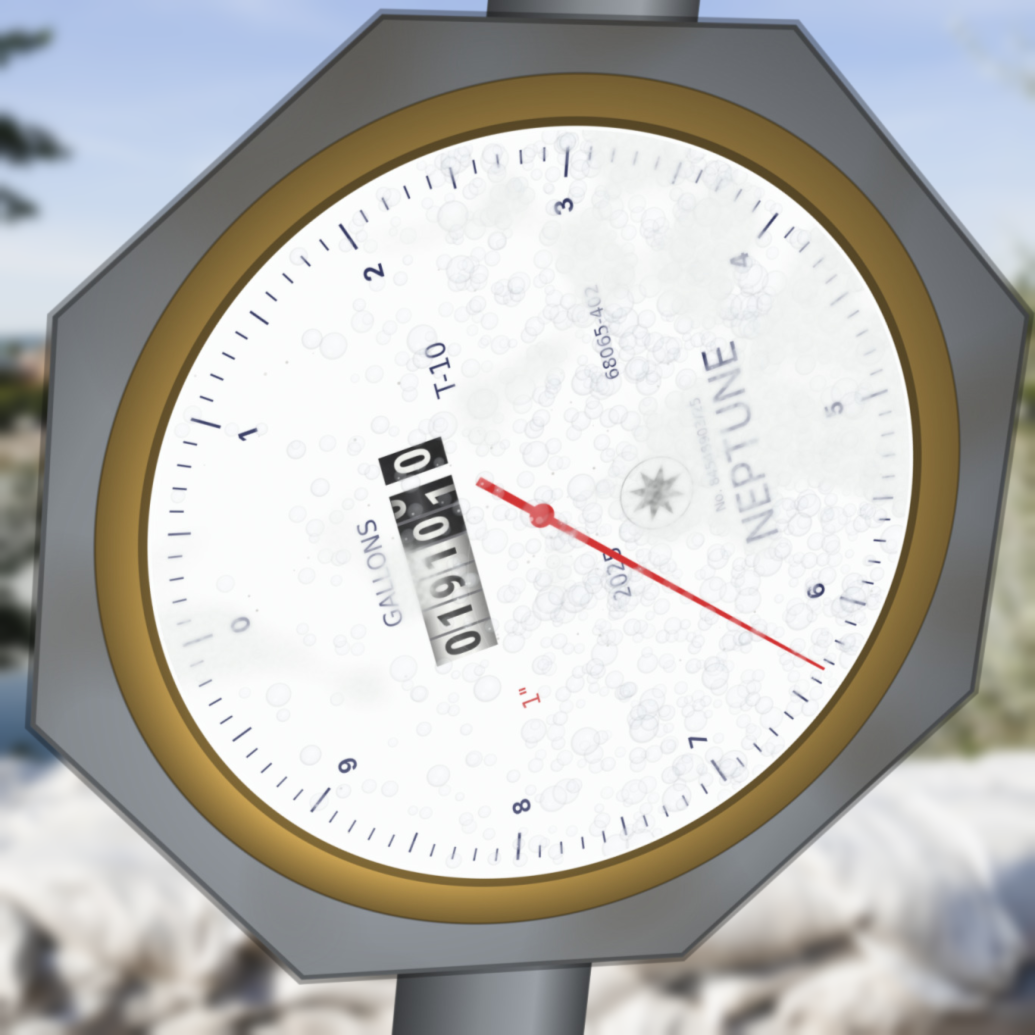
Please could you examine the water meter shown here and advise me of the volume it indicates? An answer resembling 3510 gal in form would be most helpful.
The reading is 191006.3 gal
